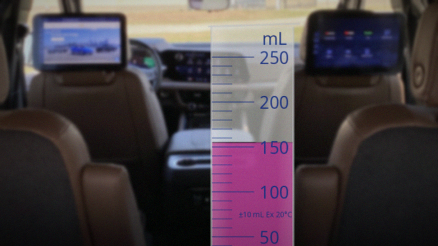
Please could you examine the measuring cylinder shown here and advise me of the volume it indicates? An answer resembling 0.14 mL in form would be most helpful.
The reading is 155 mL
